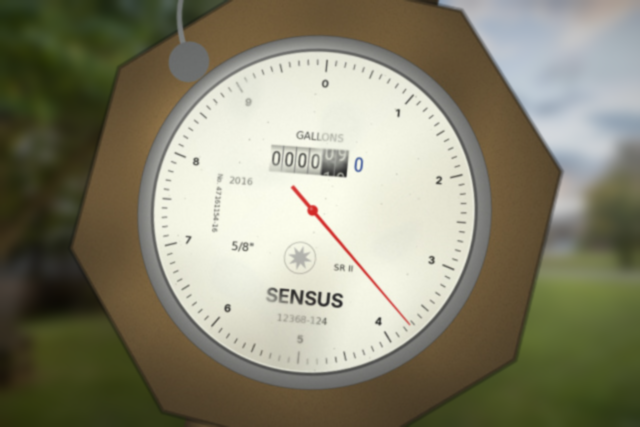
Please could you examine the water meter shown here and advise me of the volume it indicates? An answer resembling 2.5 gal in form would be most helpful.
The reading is 93.7 gal
